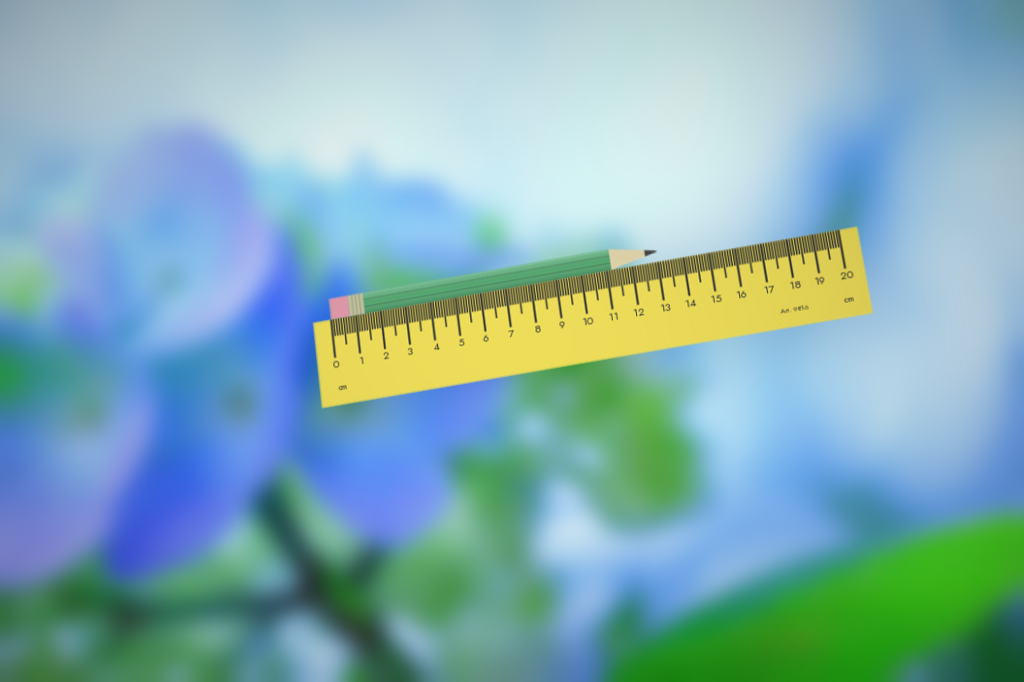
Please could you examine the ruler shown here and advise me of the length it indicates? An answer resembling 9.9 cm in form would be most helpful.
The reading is 13 cm
